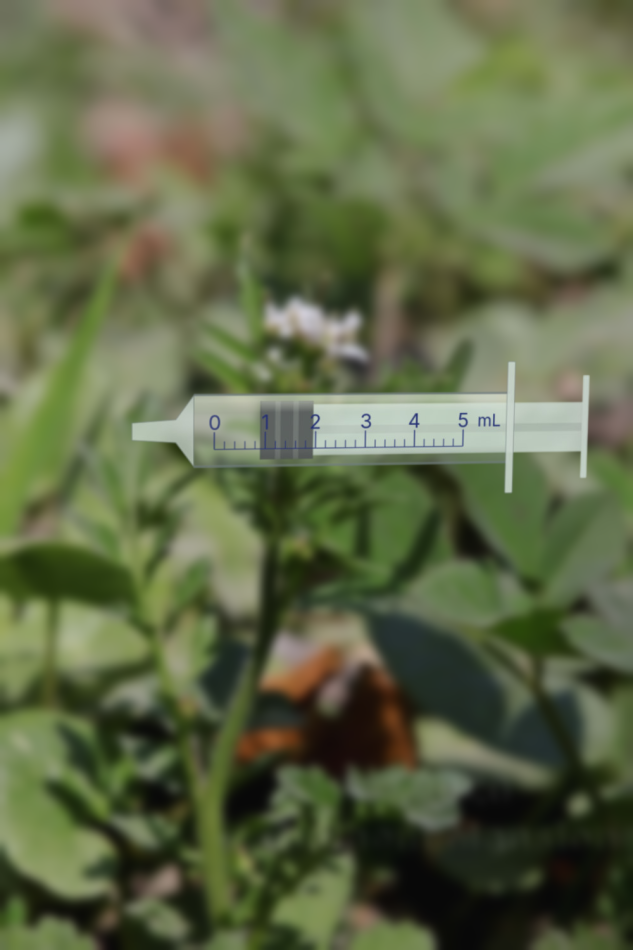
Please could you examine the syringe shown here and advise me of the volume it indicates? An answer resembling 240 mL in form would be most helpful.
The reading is 0.9 mL
